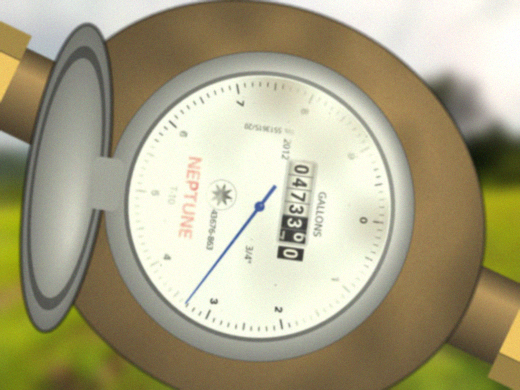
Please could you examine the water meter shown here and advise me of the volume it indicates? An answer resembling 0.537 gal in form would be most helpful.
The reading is 473363.3 gal
